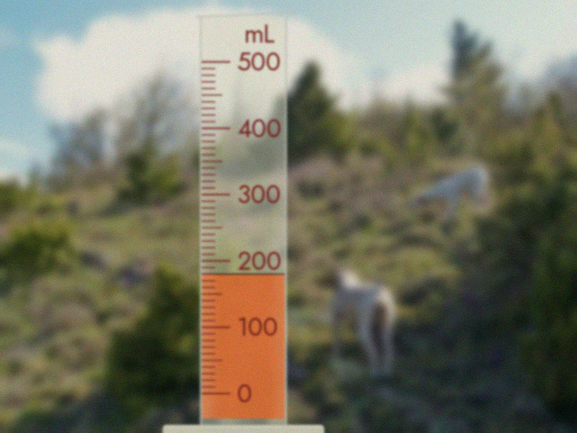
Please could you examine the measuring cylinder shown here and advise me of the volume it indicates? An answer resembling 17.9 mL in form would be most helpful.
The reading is 180 mL
